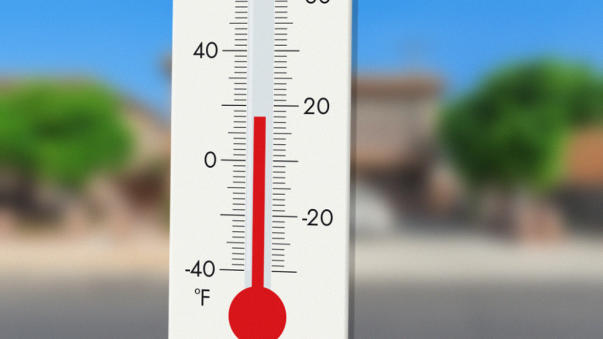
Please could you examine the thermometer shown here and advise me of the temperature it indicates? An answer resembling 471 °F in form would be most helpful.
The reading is 16 °F
